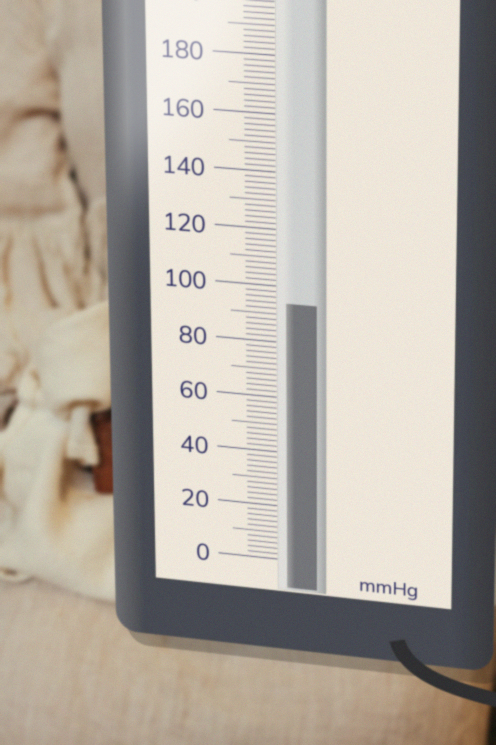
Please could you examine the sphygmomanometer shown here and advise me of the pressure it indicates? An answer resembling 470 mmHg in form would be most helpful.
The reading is 94 mmHg
